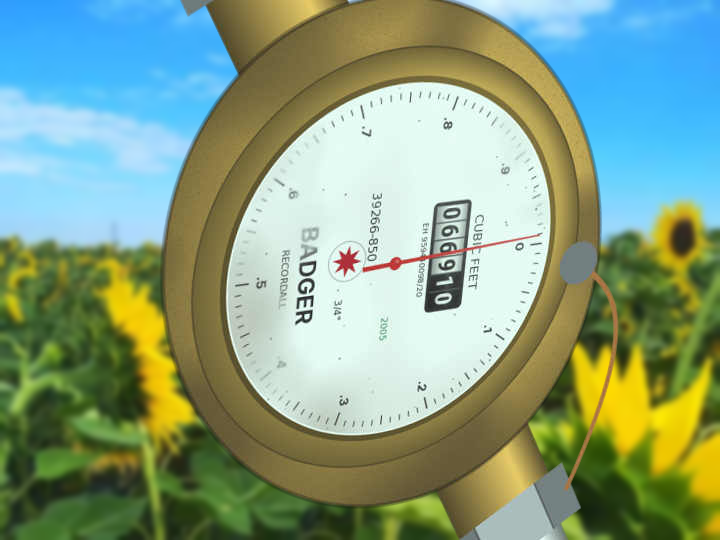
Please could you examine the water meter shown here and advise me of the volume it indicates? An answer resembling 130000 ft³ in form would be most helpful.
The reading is 66909.99 ft³
